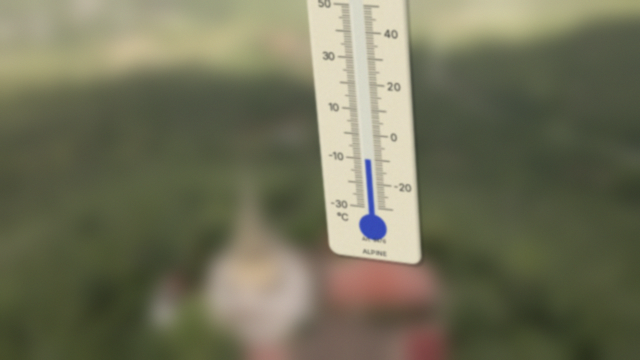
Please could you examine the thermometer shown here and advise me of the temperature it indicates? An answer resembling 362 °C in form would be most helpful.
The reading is -10 °C
